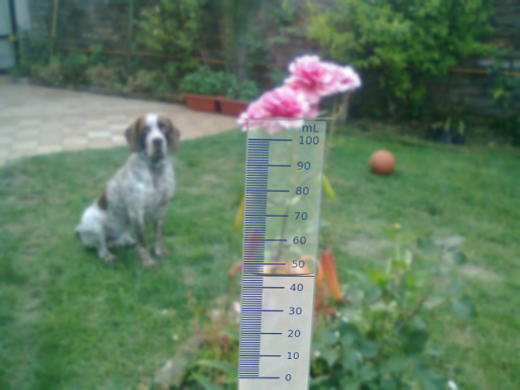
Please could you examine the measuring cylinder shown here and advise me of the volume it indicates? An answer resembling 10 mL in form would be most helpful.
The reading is 45 mL
